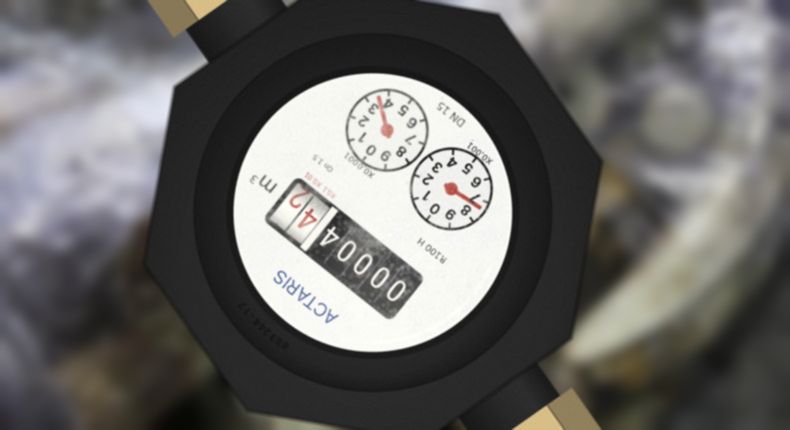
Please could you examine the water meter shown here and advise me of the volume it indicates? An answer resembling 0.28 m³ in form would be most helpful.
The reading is 4.4173 m³
